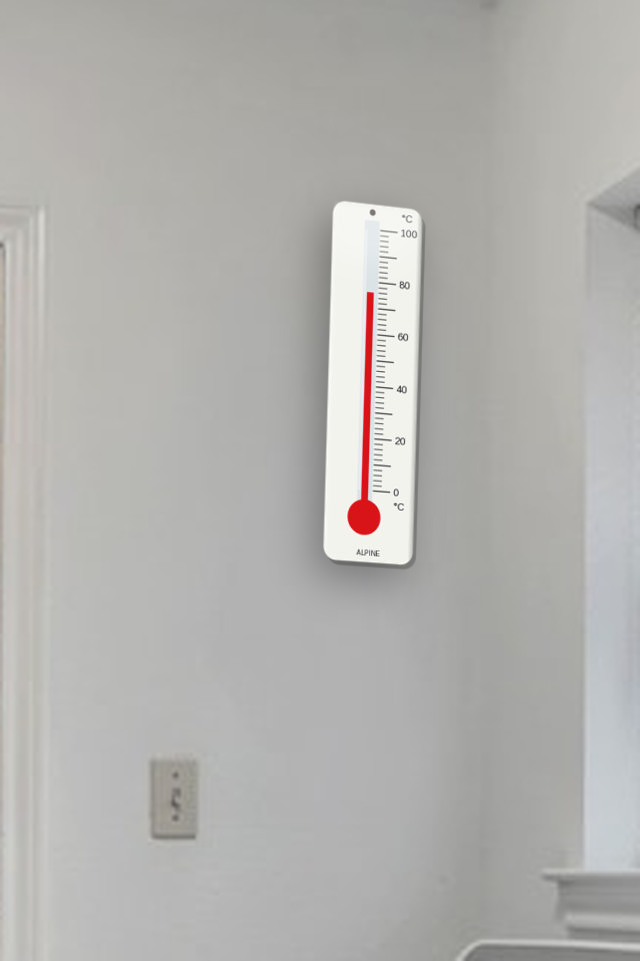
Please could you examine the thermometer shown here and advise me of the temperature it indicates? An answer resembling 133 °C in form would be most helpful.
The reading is 76 °C
